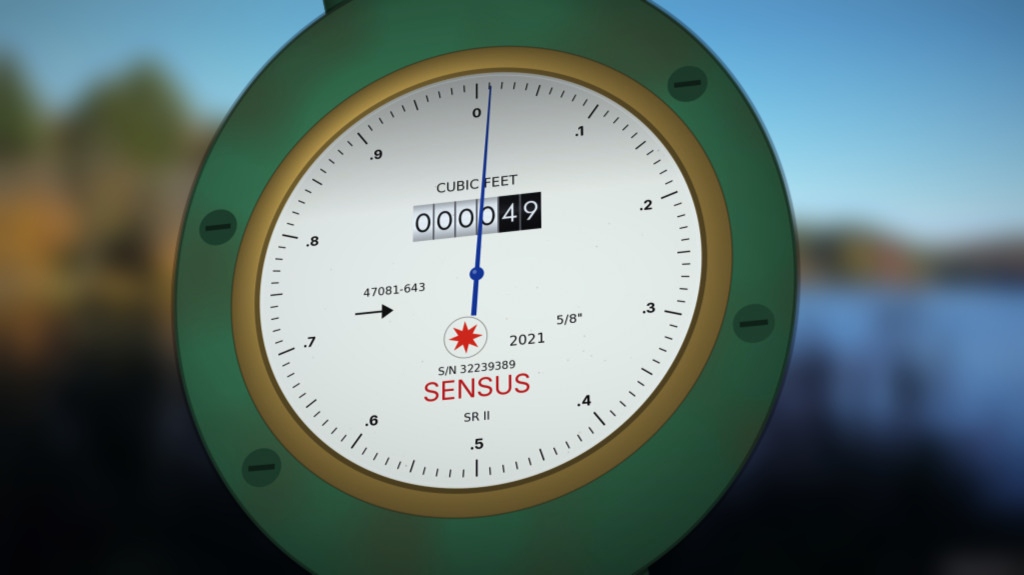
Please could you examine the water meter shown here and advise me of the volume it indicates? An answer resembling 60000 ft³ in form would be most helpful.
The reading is 49.01 ft³
